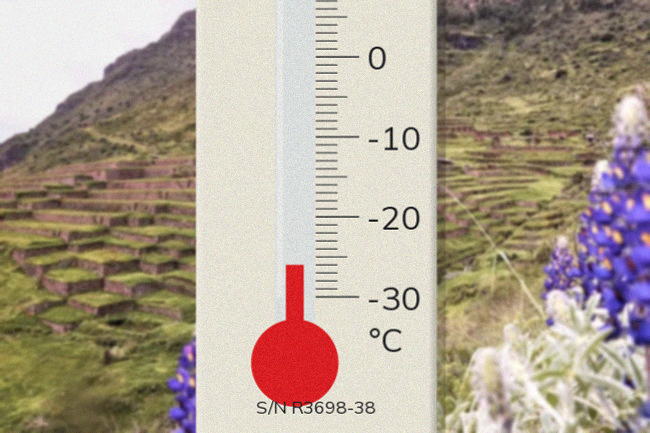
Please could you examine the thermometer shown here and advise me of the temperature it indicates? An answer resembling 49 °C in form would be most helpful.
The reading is -26 °C
